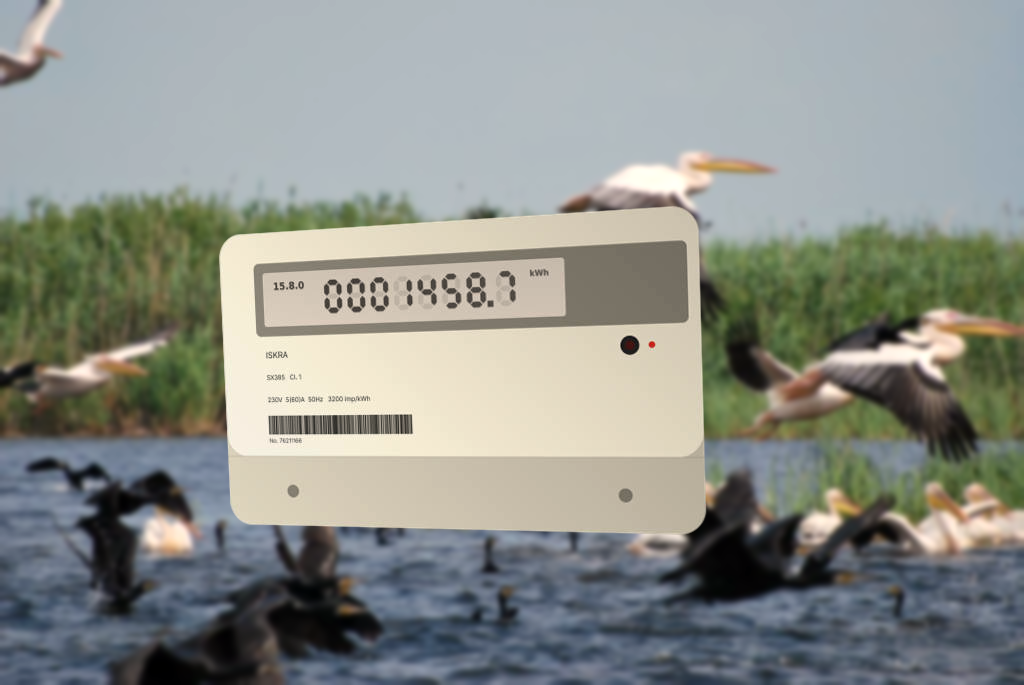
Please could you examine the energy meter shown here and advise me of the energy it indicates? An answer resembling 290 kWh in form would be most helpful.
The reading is 1458.7 kWh
